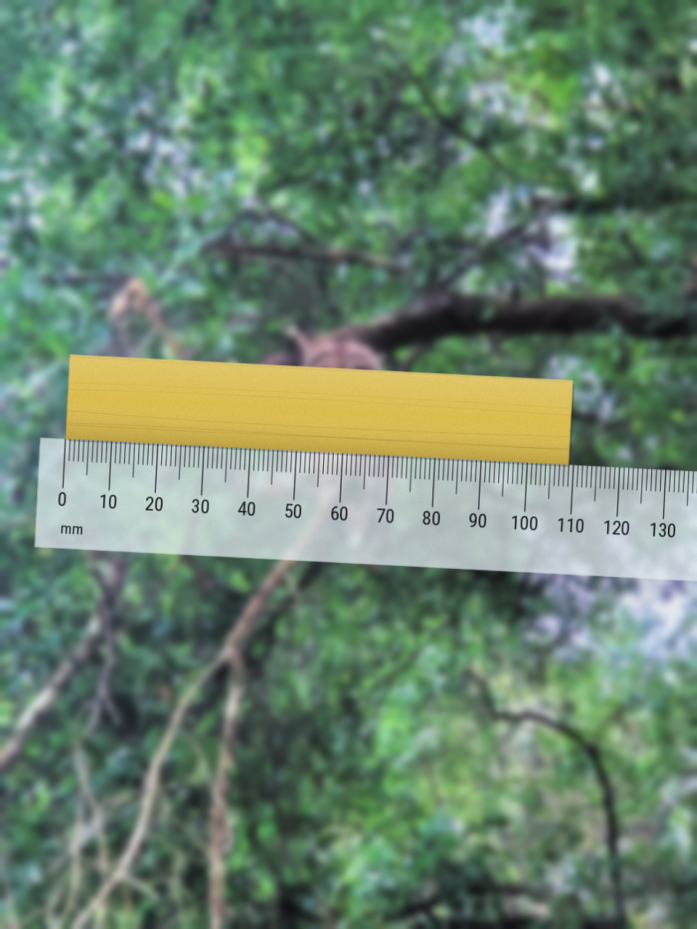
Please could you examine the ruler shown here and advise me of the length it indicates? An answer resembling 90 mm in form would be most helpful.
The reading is 109 mm
